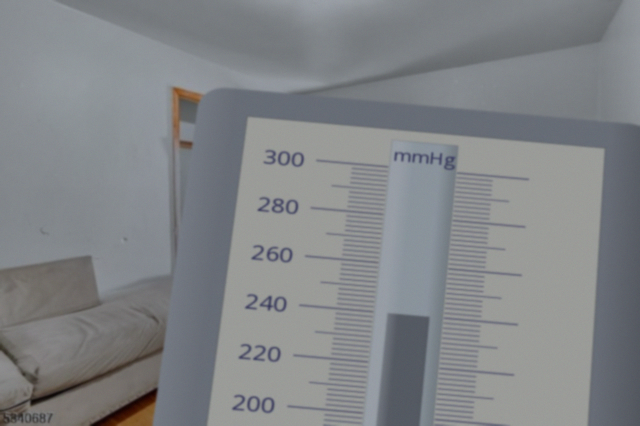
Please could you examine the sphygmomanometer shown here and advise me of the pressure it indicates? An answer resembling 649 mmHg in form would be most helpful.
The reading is 240 mmHg
